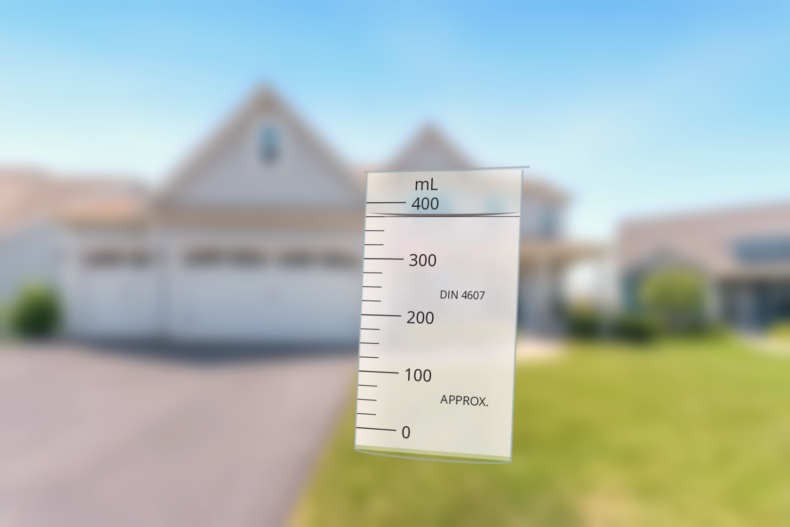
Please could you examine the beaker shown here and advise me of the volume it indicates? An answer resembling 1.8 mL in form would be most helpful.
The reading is 375 mL
